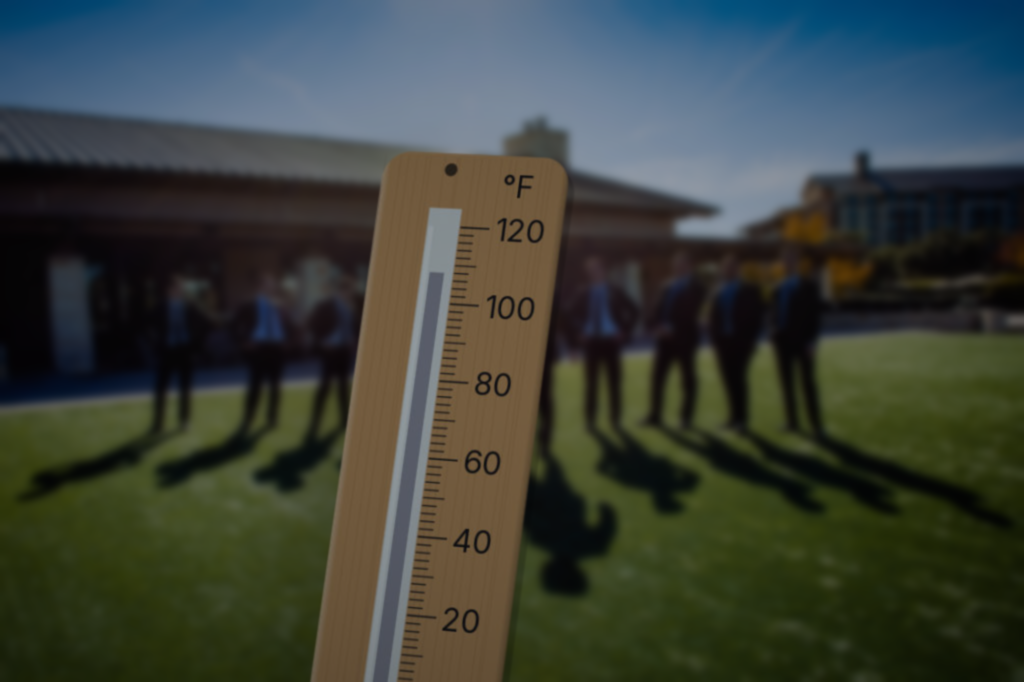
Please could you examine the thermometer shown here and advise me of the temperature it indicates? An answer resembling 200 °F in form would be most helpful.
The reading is 108 °F
